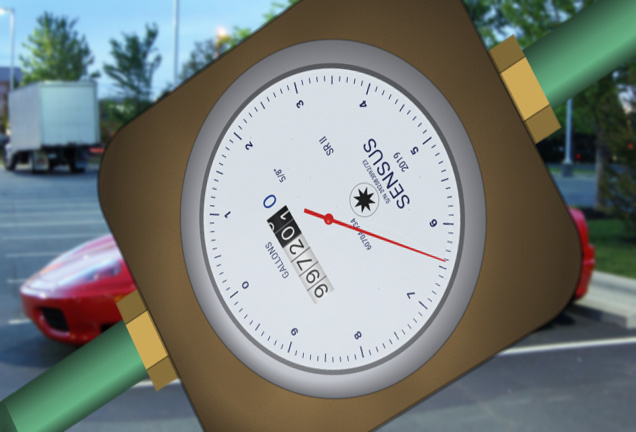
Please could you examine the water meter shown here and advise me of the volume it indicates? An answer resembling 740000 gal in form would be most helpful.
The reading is 9972006.4 gal
